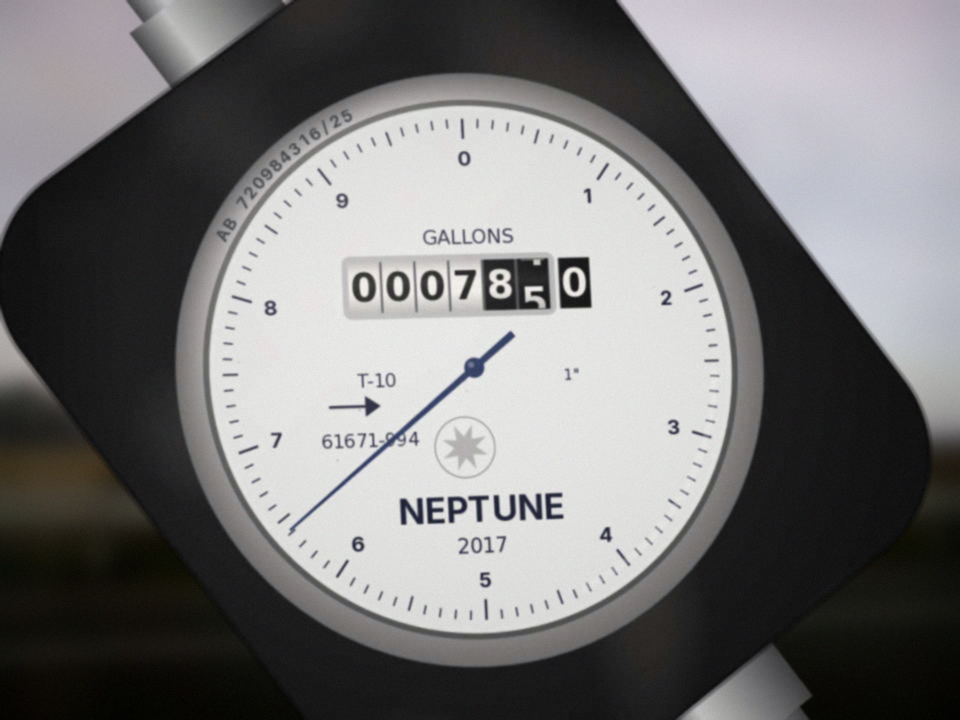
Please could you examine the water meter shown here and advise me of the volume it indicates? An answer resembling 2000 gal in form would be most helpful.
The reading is 7846.4 gal
